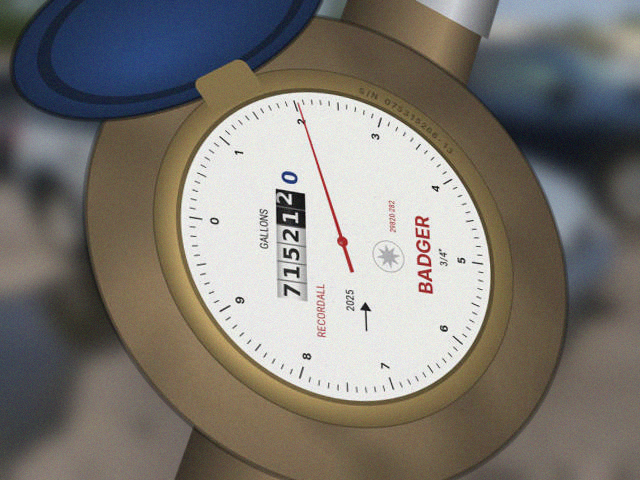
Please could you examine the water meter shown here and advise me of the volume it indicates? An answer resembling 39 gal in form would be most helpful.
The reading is 7152122.0 gal
